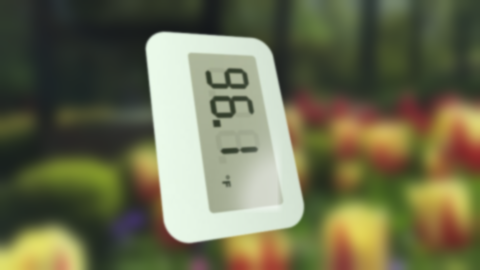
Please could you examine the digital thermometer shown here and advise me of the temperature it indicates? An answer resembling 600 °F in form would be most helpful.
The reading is 96.1 °F
